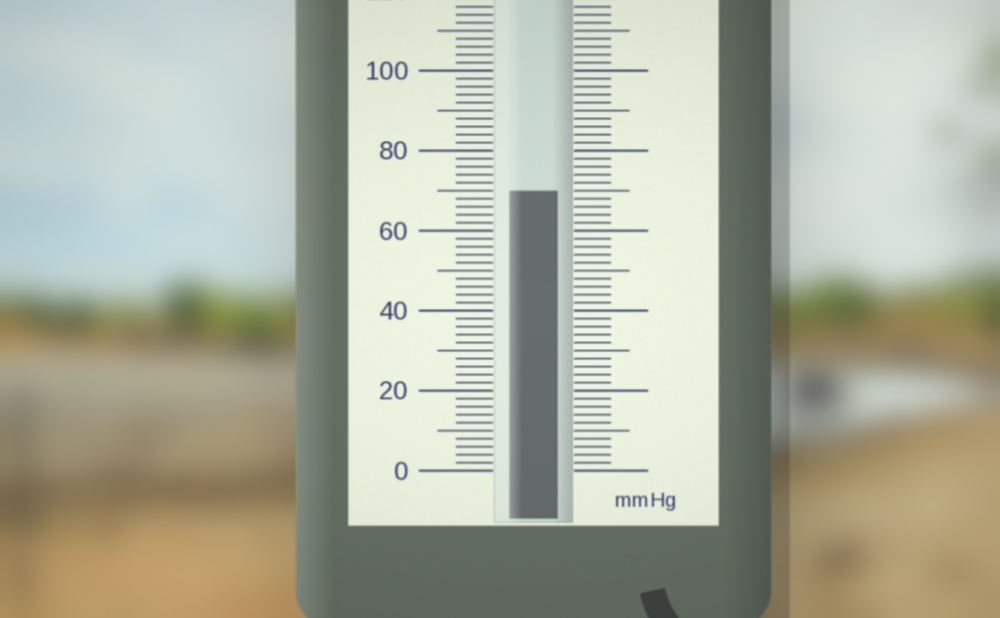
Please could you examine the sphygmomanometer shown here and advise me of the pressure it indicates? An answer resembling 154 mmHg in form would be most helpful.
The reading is 70 mmHg
